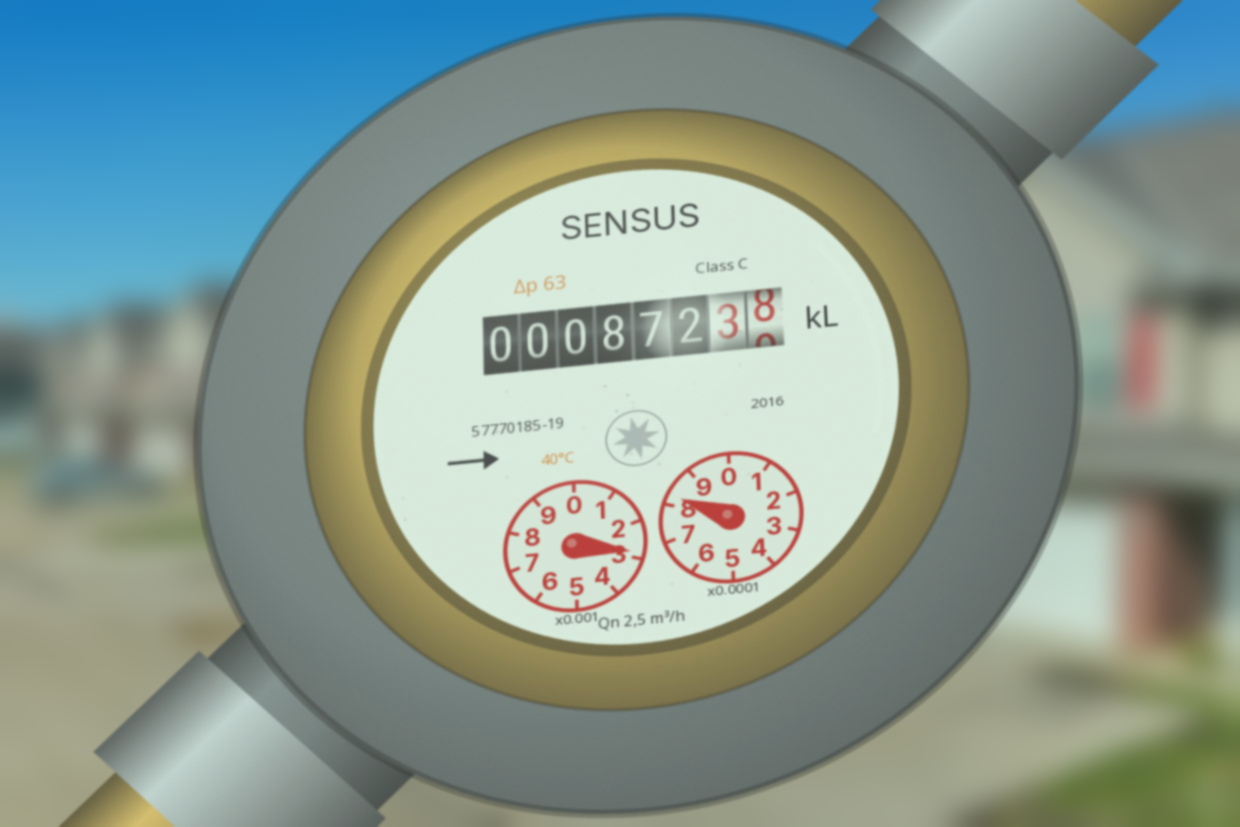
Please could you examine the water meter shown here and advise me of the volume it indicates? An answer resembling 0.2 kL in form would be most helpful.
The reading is 872.3828 kL
